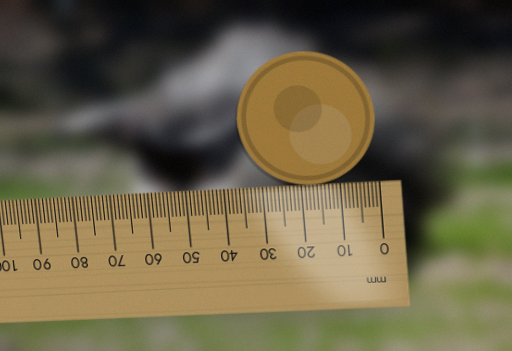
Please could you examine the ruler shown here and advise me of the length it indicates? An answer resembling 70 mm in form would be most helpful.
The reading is 35 mm
